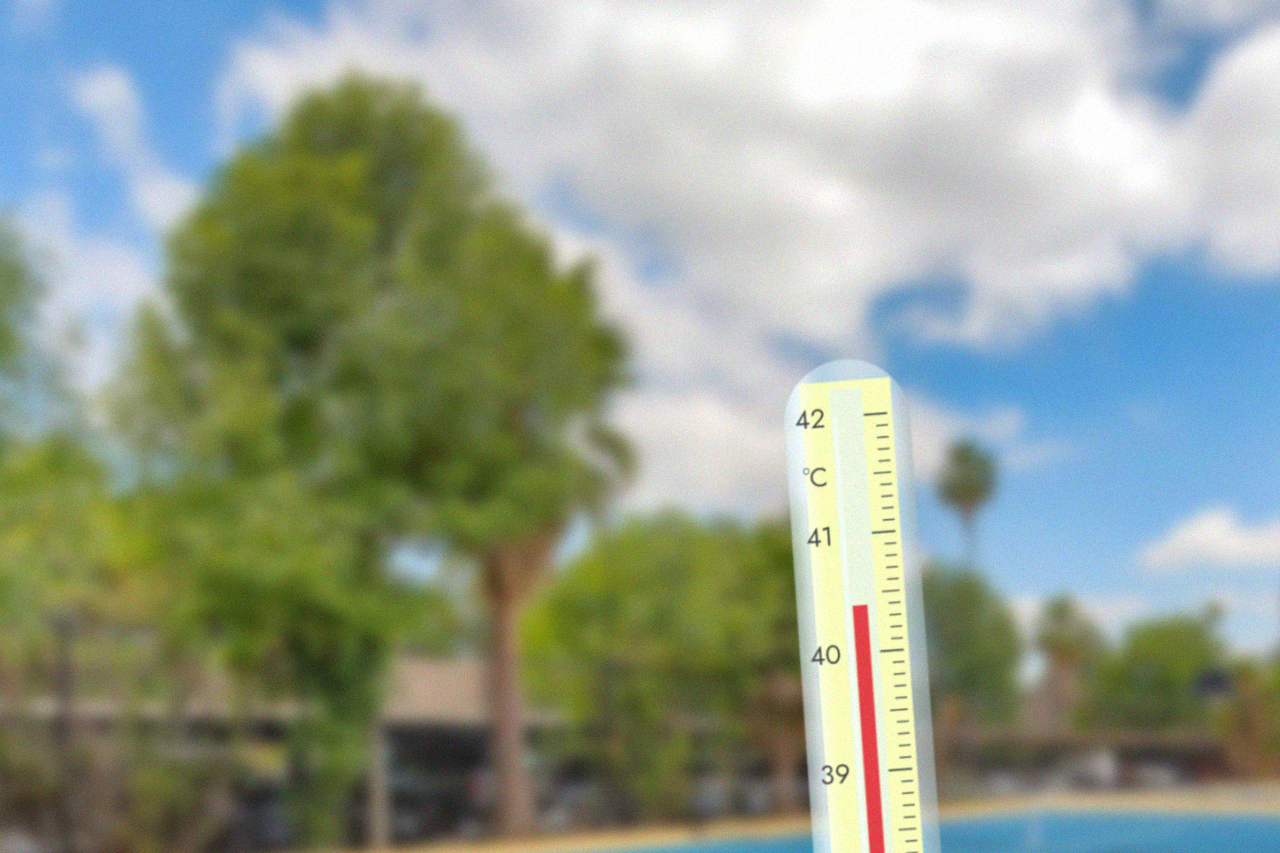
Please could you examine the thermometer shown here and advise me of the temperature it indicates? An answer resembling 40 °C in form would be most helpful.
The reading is 40.4 °C
